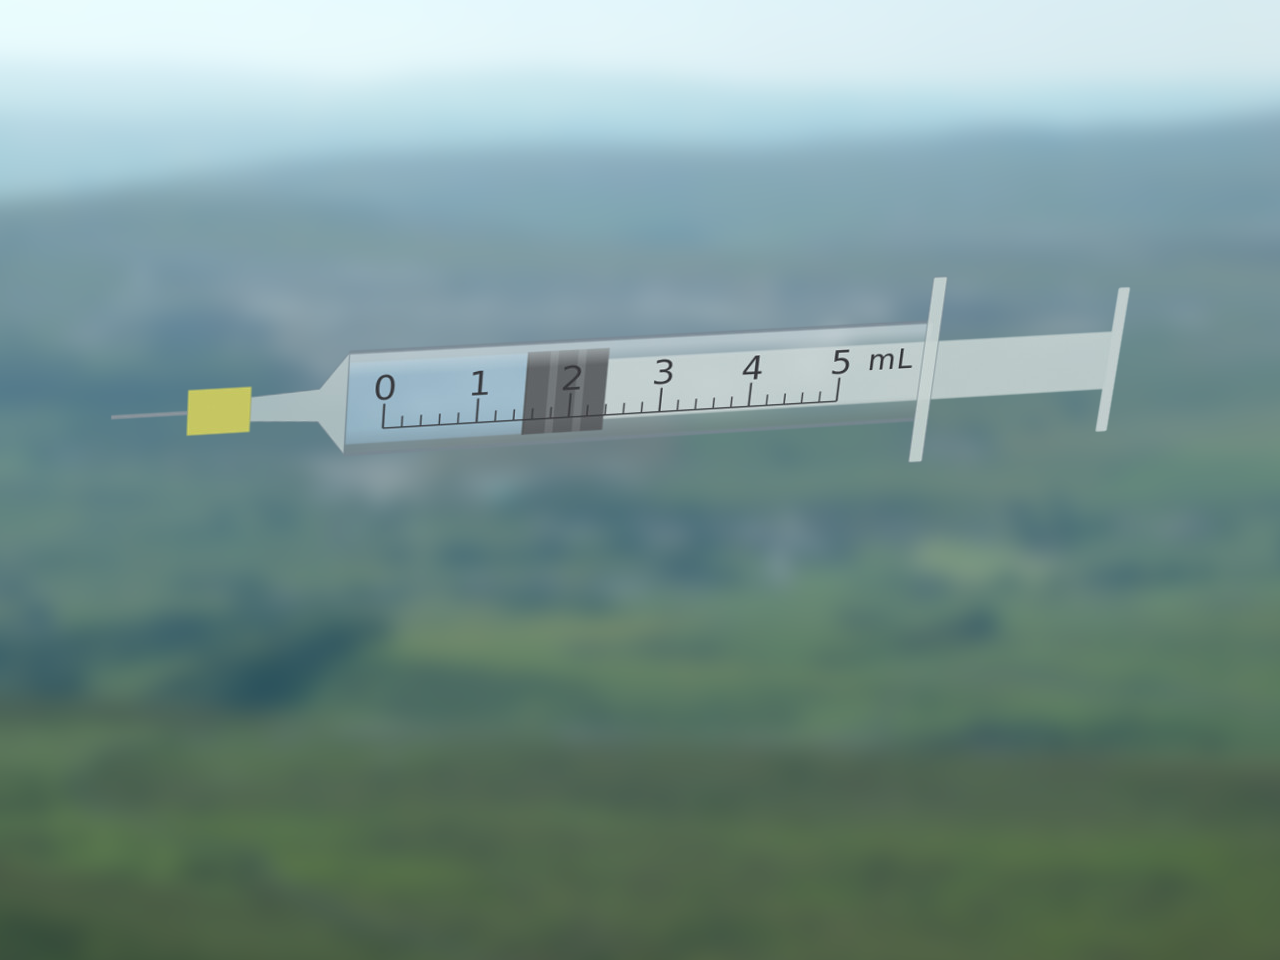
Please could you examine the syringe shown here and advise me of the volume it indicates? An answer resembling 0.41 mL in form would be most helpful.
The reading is 1.5 mL
